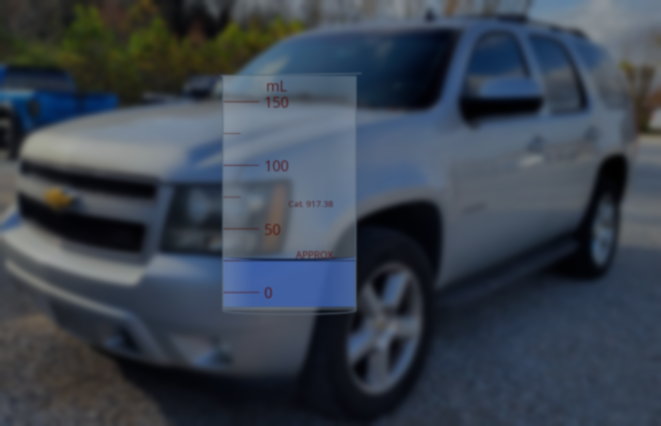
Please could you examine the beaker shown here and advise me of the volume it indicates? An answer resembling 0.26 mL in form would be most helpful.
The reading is 25 mL
